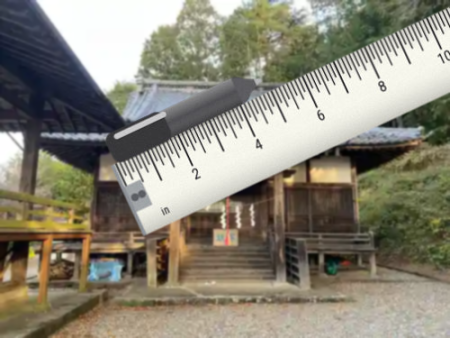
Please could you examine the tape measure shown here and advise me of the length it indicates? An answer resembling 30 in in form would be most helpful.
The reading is 4.875 in
